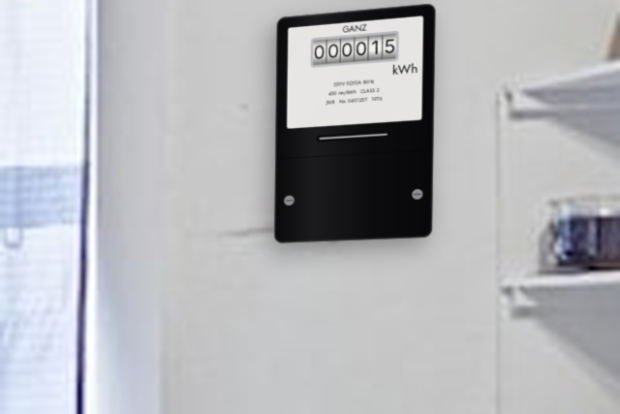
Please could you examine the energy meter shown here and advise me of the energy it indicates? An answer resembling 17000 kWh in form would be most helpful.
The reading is 15 kWh
